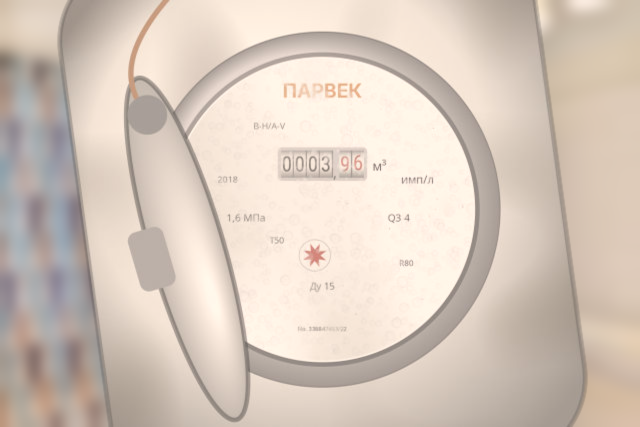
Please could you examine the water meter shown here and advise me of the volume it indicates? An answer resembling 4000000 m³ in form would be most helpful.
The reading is 3.96 m³
